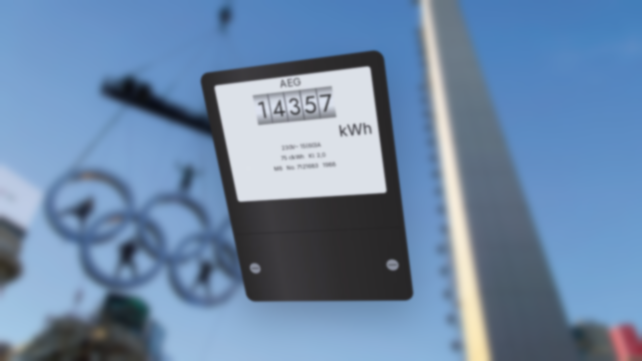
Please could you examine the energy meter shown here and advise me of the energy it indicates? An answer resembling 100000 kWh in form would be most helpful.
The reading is 14357 kWh
